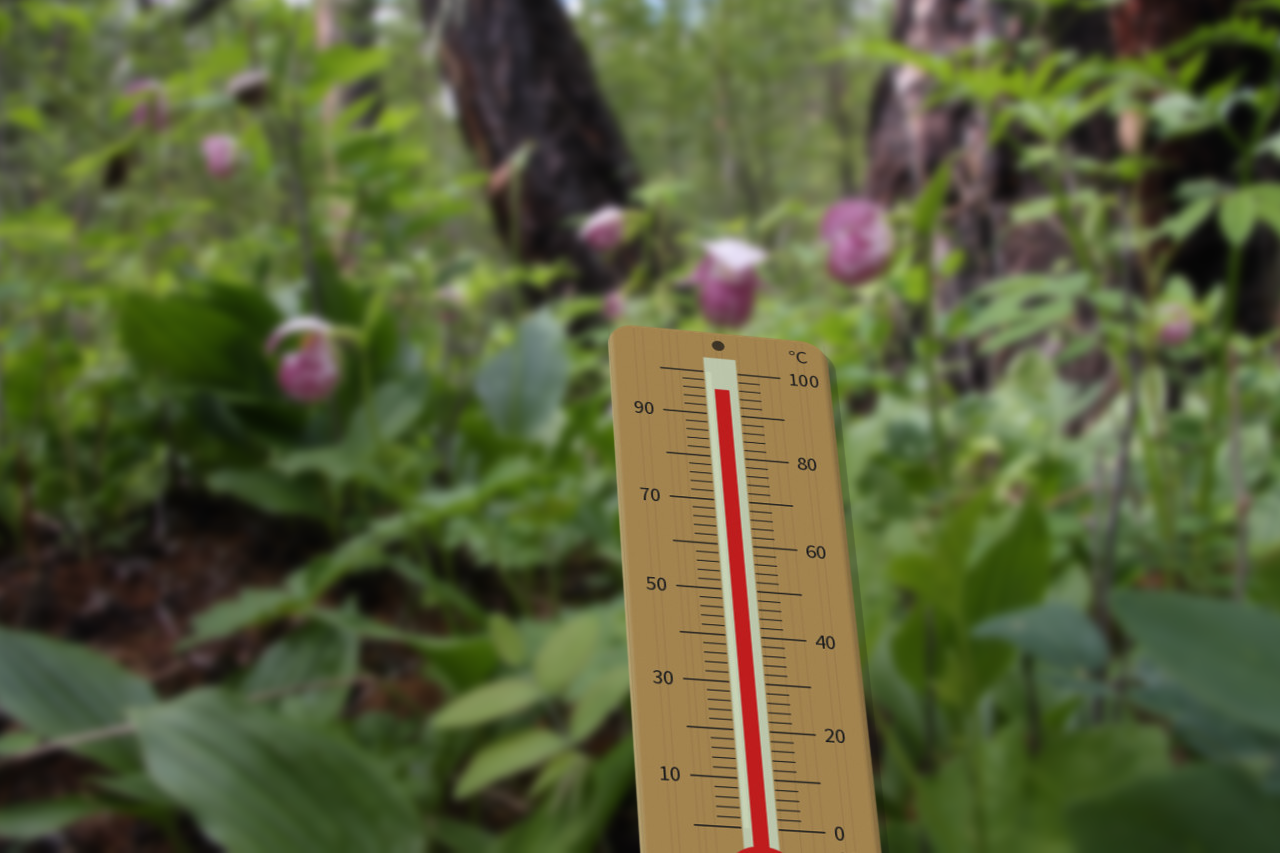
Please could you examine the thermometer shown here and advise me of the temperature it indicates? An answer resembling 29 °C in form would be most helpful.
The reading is 96 °C
